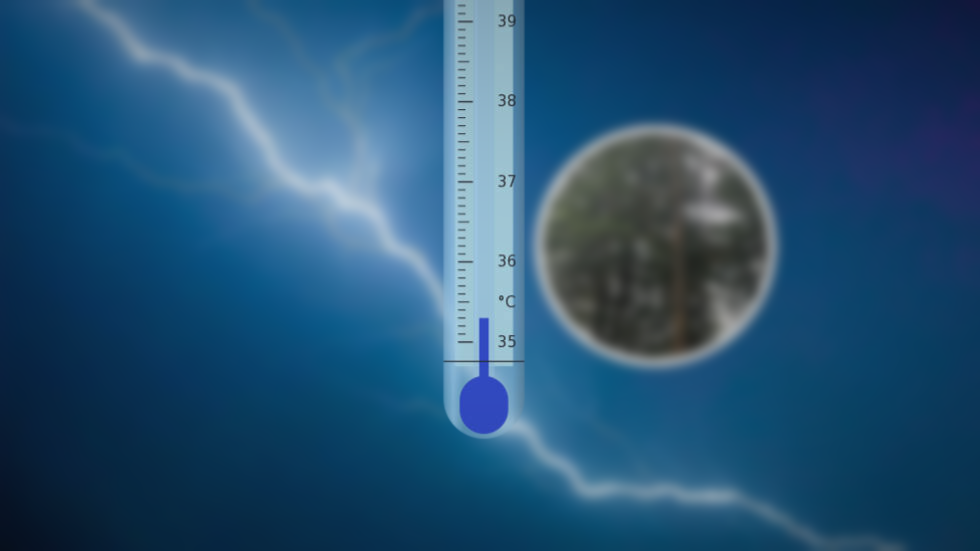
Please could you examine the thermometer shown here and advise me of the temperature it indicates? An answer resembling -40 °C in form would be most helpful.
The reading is 35.3 °C
